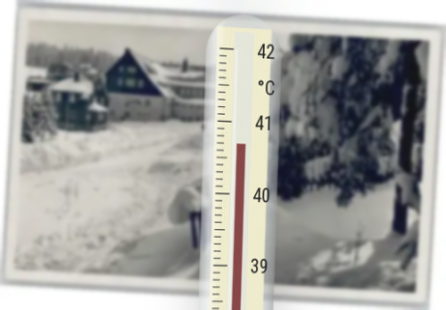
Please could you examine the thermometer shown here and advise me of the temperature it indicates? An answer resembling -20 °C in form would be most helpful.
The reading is 40.7 °C
